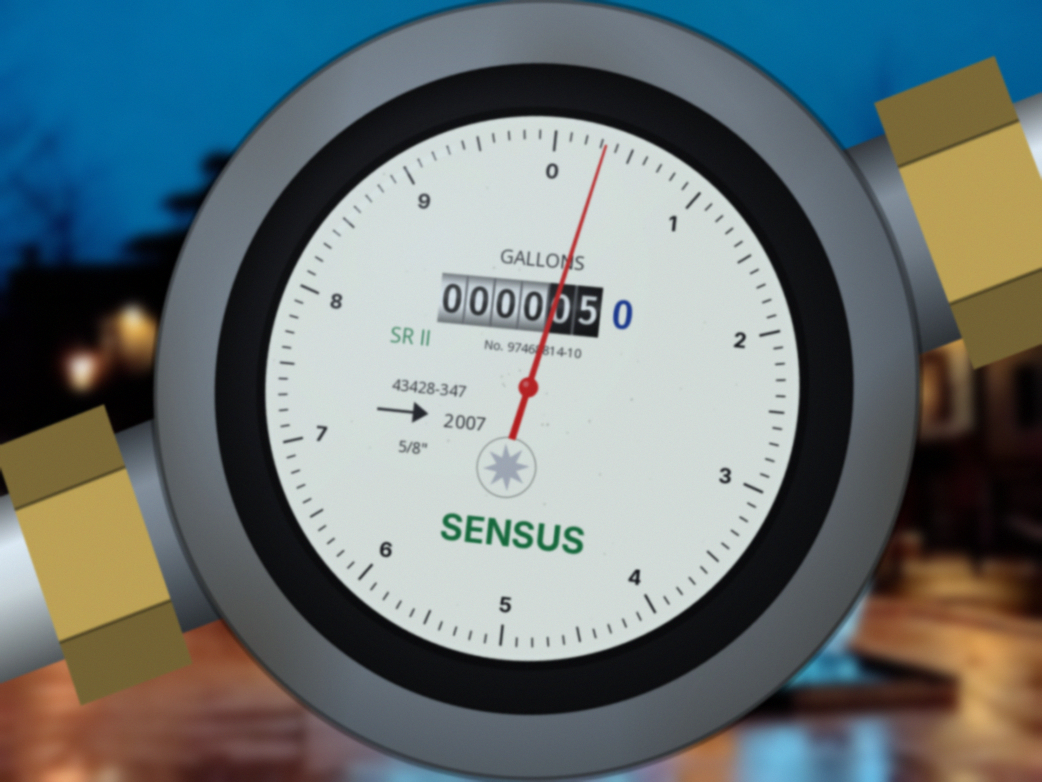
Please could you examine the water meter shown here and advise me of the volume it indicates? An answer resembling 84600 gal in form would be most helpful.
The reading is 50.3 gal
